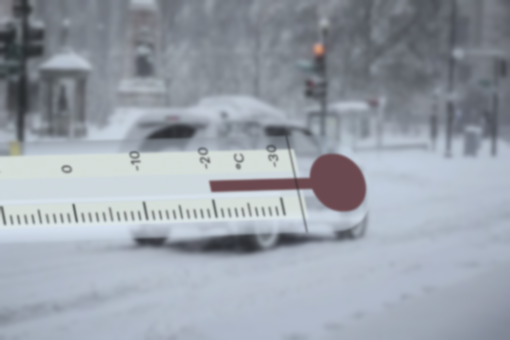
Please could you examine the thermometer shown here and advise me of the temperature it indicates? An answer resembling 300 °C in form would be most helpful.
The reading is -20 °C
